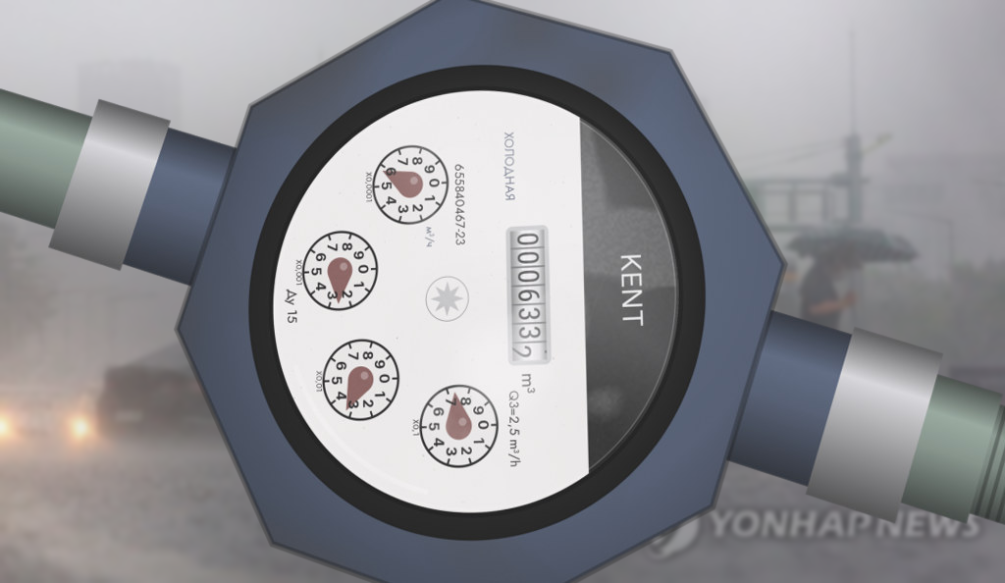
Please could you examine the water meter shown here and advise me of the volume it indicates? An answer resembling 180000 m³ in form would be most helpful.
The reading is 6331.7325 m³
